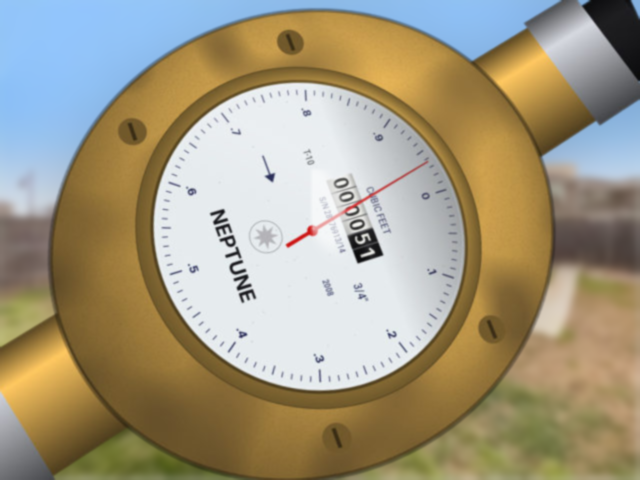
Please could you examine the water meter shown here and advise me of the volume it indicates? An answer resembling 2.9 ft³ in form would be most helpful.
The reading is 50.96 ft³
